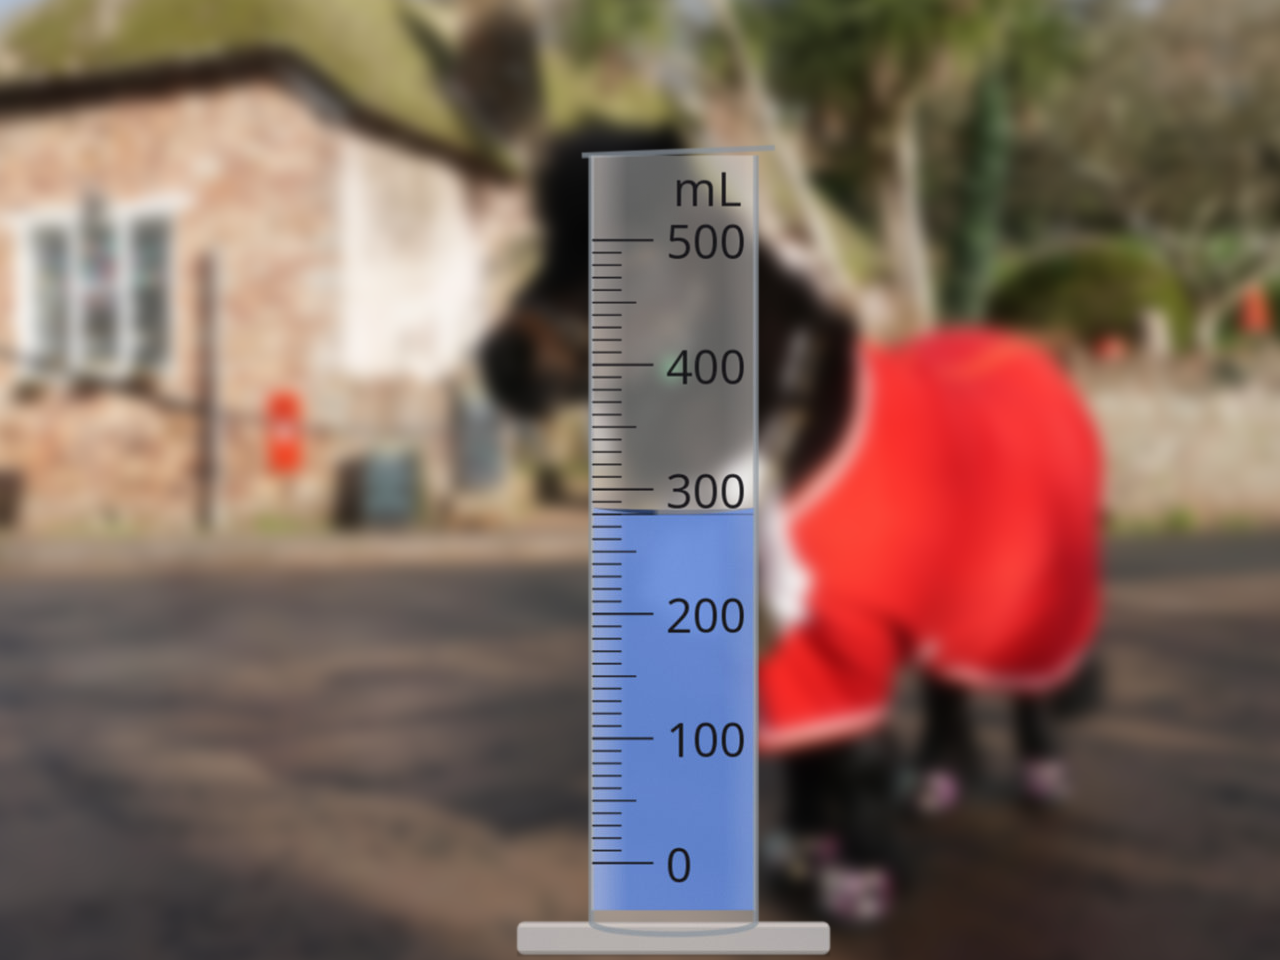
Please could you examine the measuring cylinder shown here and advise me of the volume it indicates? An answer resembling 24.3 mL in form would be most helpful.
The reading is 280 mL
